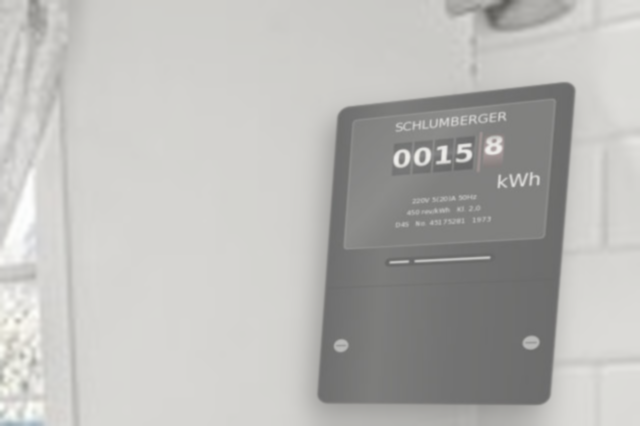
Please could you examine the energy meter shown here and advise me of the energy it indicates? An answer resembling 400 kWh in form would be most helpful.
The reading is 15.8 kWh
